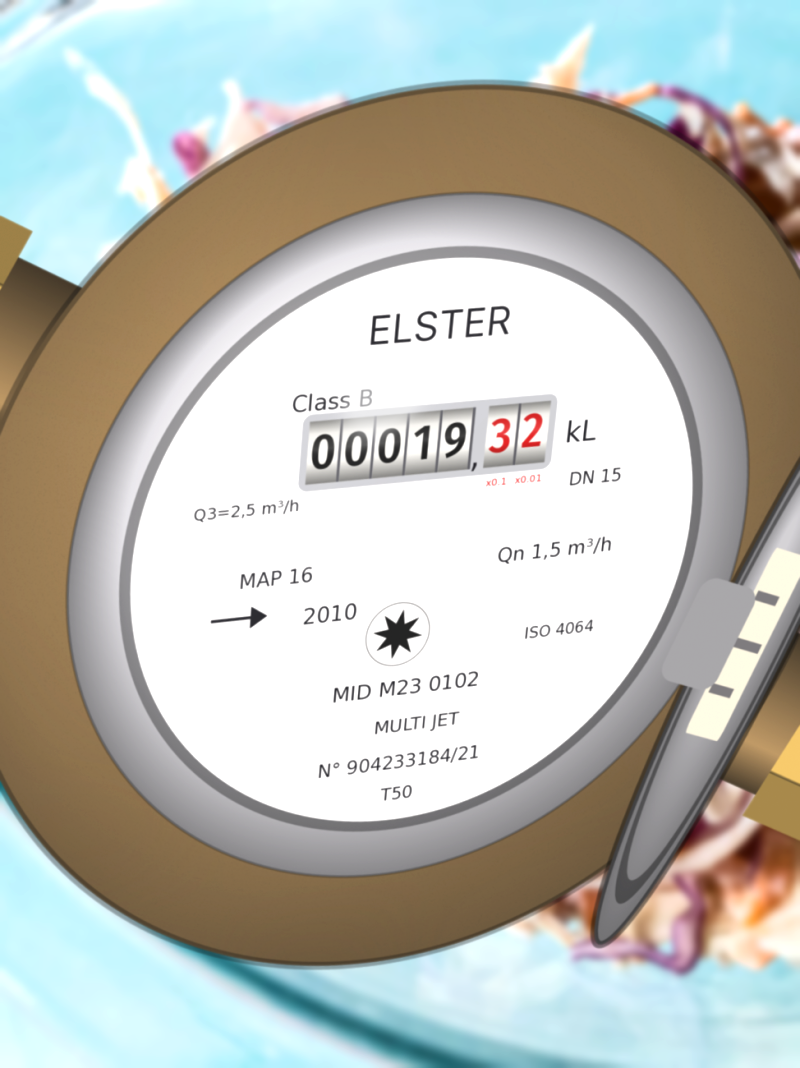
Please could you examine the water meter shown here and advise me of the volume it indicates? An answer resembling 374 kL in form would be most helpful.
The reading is 19.32 kL
